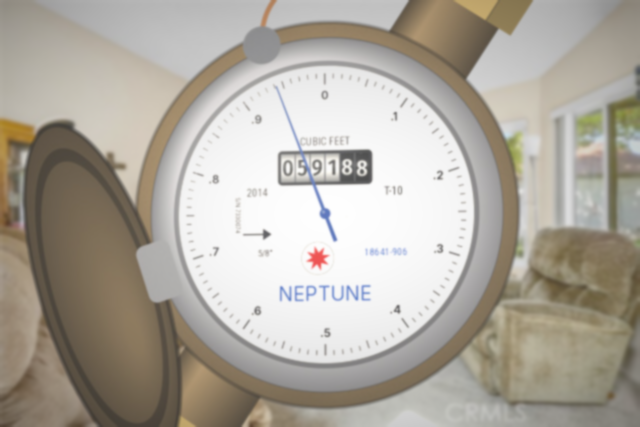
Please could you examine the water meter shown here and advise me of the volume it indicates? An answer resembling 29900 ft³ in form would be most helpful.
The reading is 59187.94 ft³
